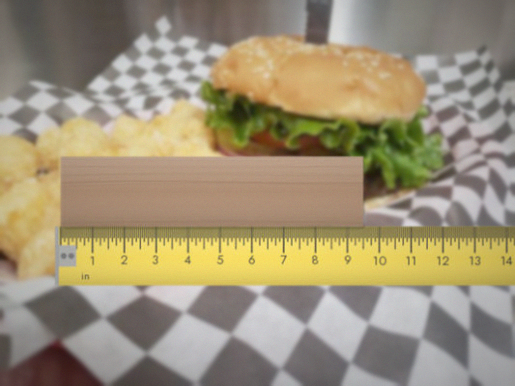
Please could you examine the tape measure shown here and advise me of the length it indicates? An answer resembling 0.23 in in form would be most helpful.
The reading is 9.5 in
